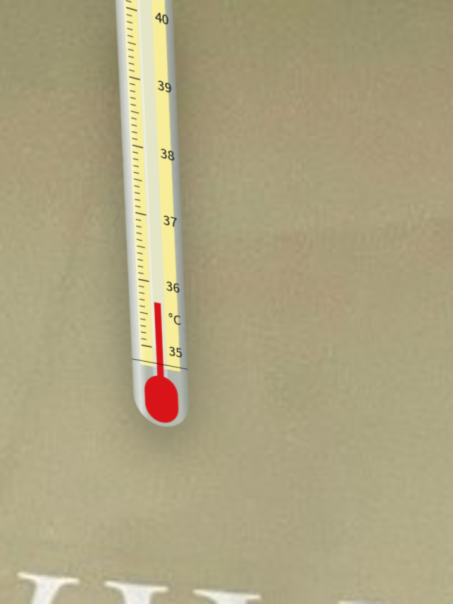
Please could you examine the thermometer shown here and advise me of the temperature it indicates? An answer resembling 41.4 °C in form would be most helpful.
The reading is 35.7 °C
